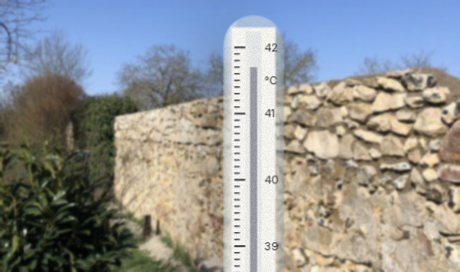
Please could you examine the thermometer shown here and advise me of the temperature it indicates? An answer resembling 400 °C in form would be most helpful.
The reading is 41.7 °C
